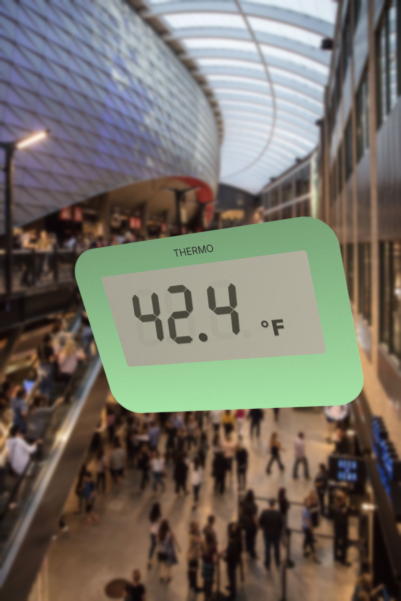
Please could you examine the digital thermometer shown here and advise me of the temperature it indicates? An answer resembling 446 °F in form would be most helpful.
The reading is 42.4 °F
